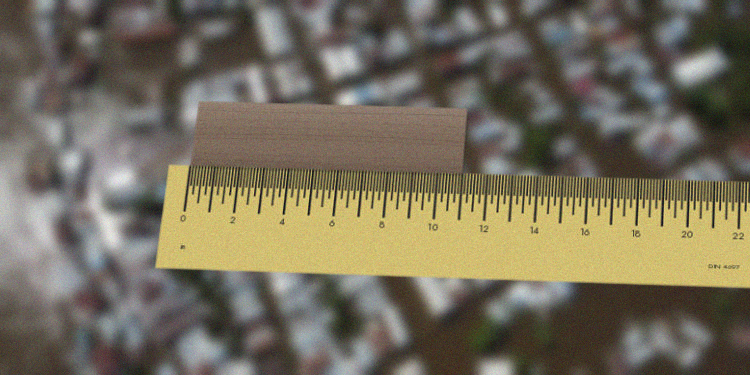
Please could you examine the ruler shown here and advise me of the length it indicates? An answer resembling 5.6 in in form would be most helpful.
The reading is 11 in
